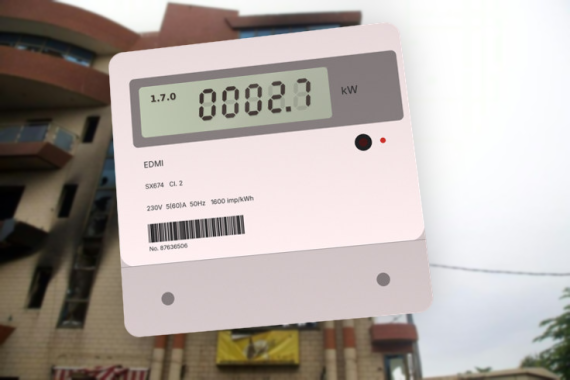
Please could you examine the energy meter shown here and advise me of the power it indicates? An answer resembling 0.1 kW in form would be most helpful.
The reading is 2.7 kW
